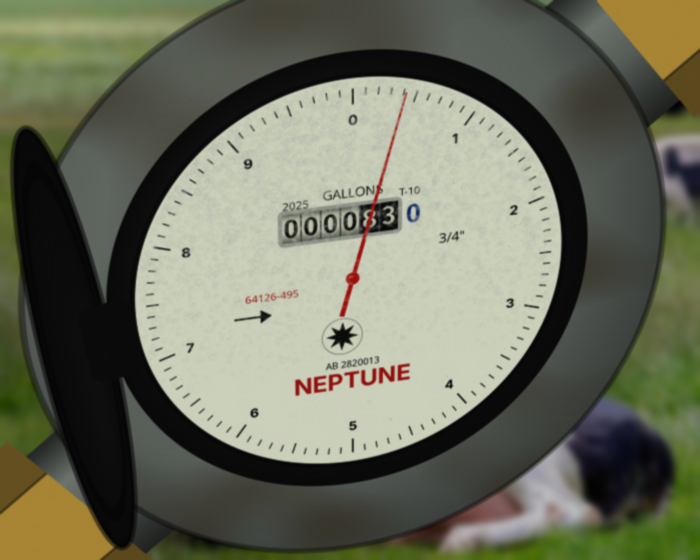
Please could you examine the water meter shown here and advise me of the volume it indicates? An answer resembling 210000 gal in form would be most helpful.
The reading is 830.4 gal
